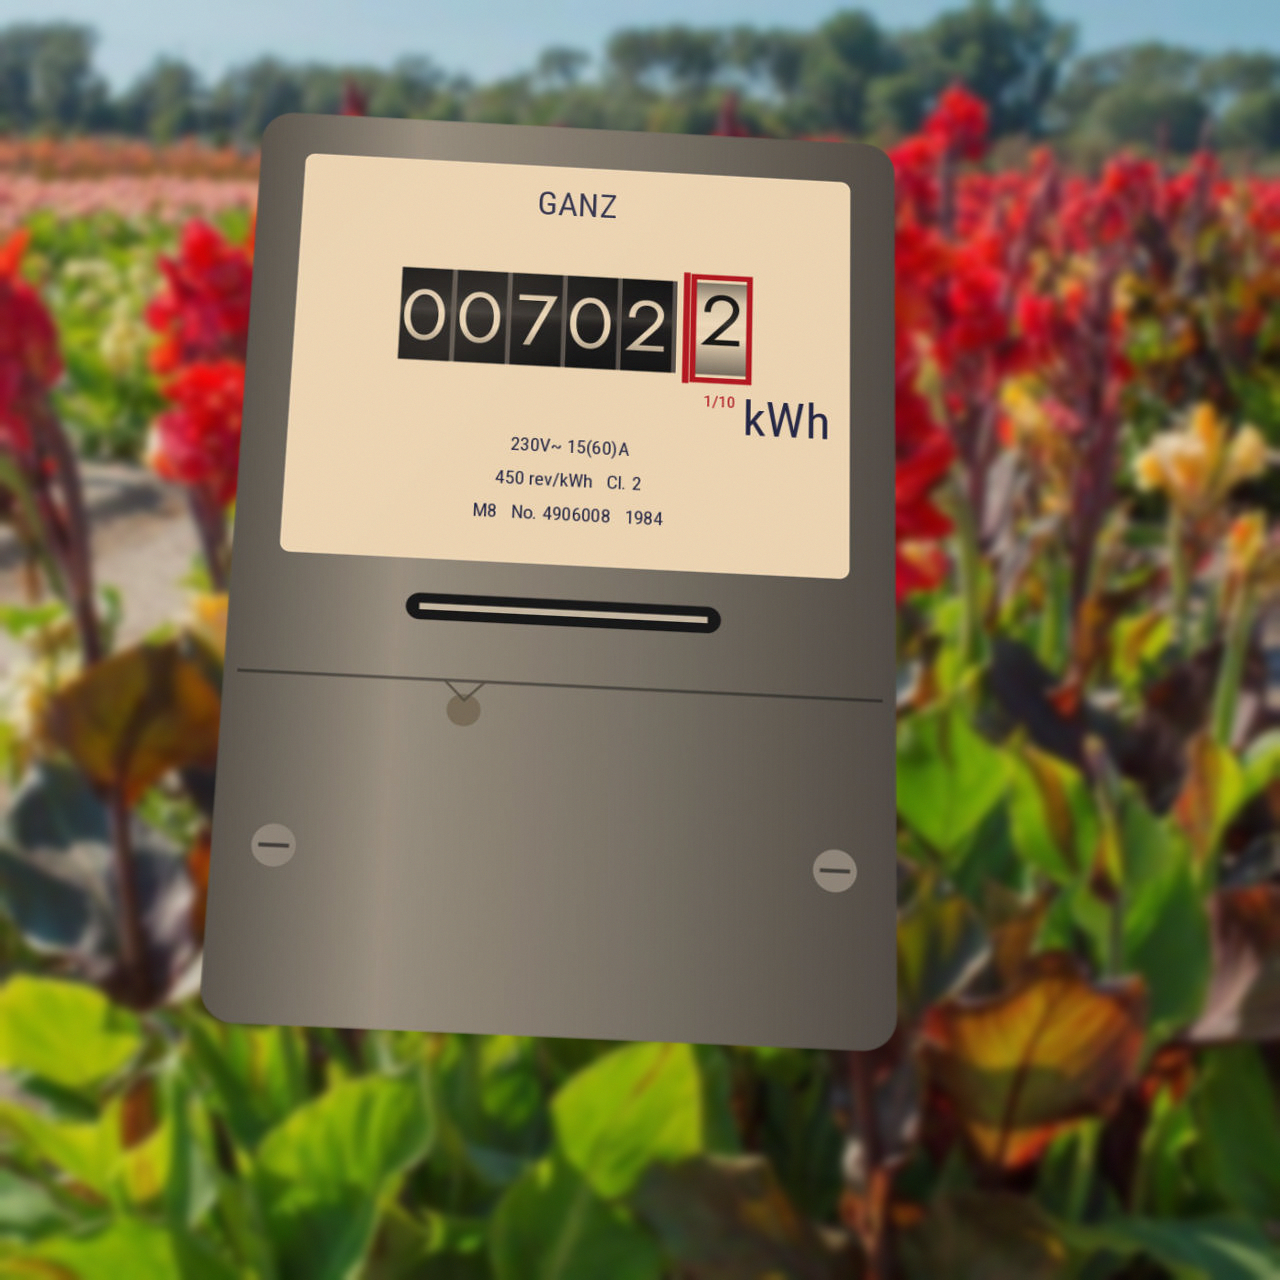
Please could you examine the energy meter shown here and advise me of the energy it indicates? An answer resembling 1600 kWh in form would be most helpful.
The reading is 702.2 kWh
